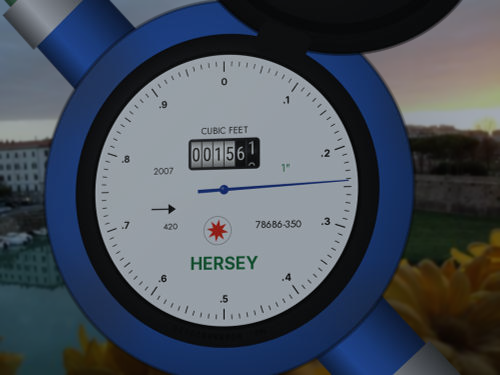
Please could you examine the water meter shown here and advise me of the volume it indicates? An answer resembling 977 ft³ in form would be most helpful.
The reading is 1561.24 ft³
